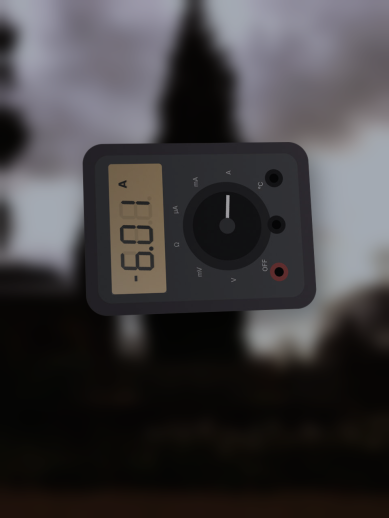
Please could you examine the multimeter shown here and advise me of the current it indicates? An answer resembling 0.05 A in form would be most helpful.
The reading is -6.01 A
